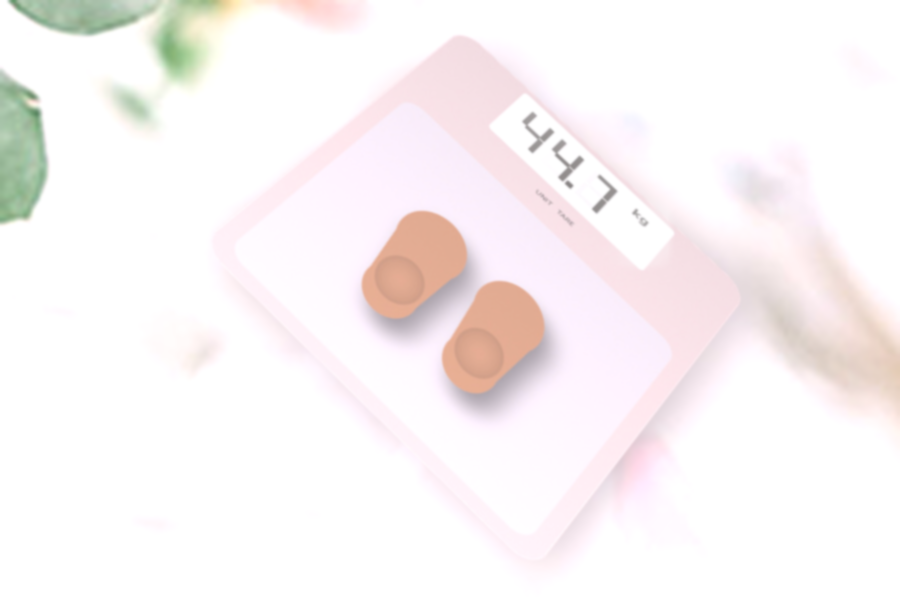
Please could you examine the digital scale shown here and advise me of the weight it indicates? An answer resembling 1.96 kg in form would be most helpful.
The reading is 44.7 kg
